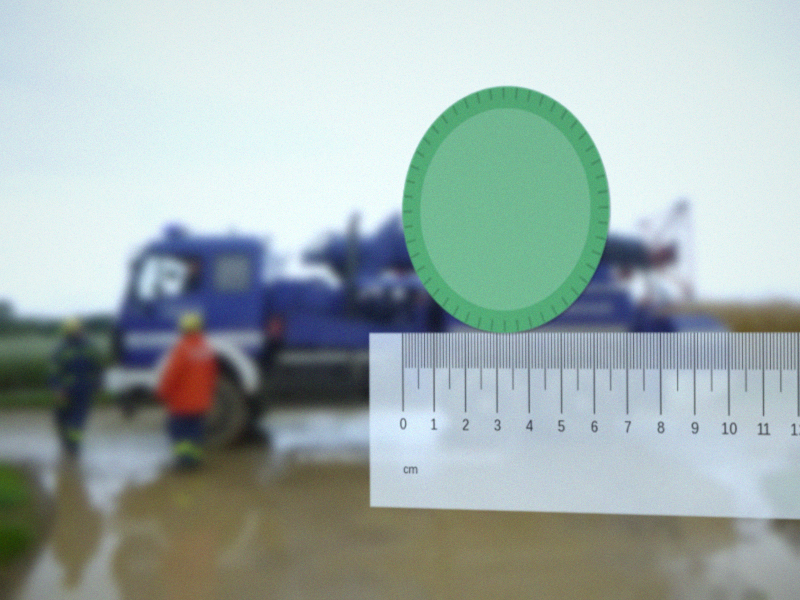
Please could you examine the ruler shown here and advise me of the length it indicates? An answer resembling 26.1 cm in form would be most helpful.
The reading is 6.5 cm
